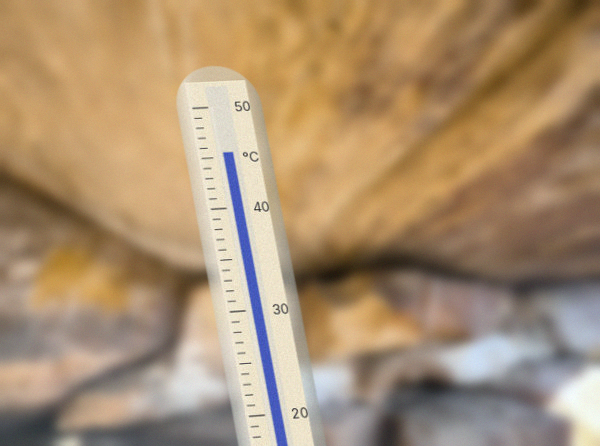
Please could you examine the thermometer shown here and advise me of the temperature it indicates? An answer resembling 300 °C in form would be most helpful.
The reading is 45.5 °C
